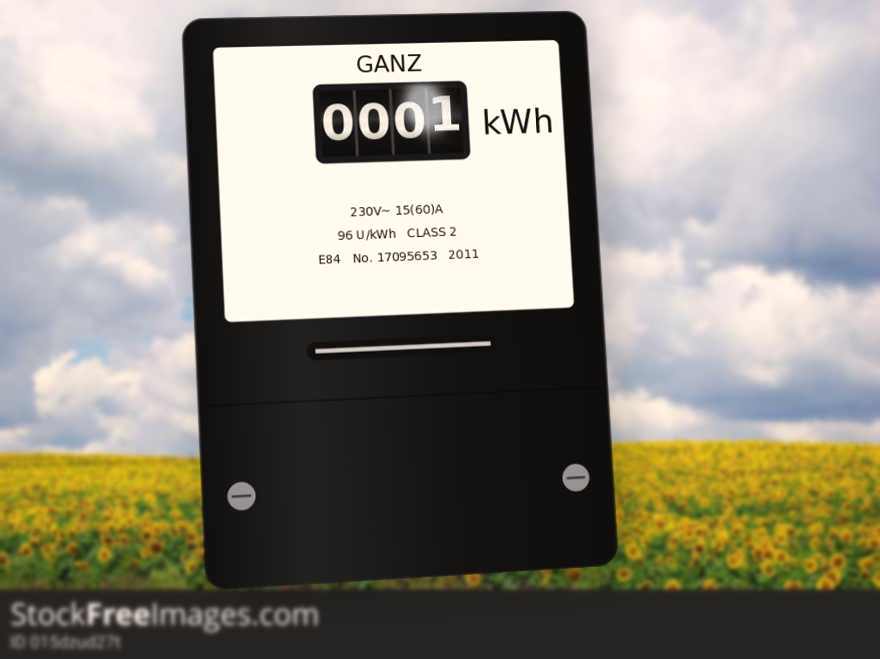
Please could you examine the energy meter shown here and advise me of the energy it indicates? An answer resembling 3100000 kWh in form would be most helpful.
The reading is 1 kWh
